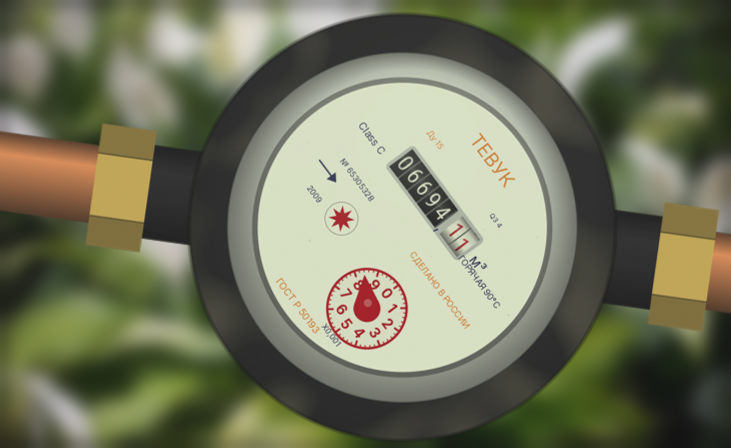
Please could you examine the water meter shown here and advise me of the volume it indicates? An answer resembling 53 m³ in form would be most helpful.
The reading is 6694.108 m³
